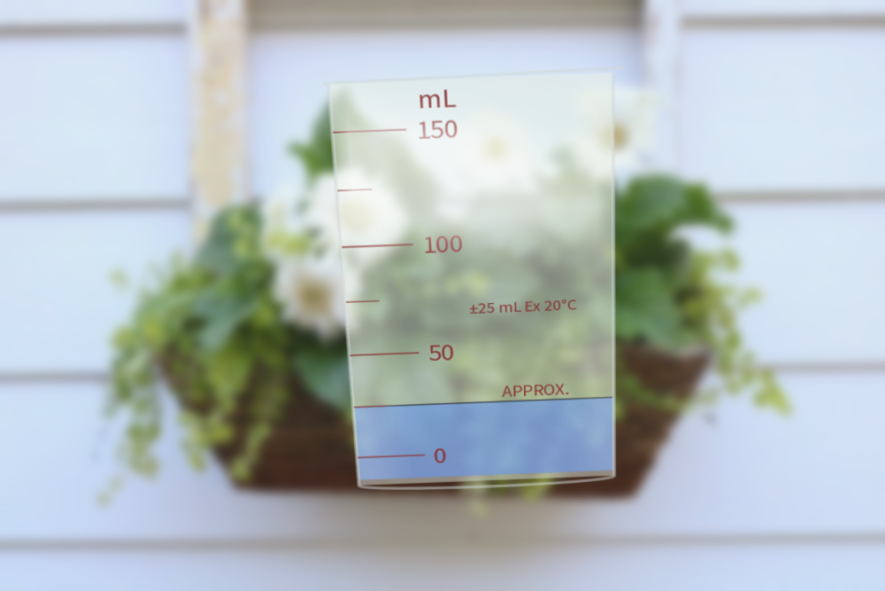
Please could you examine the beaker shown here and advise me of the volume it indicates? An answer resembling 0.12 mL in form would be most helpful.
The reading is 25 mL
